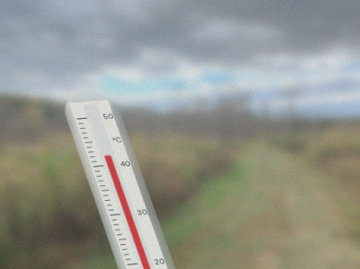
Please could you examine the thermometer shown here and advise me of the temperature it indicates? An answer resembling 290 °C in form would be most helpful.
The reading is 42 °C
